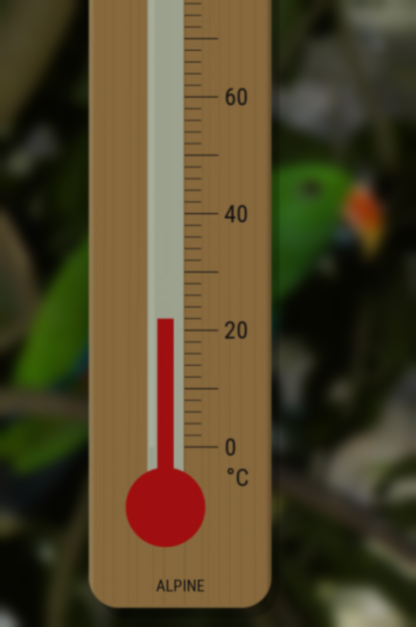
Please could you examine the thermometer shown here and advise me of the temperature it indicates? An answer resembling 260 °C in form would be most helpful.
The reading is 22 °C
